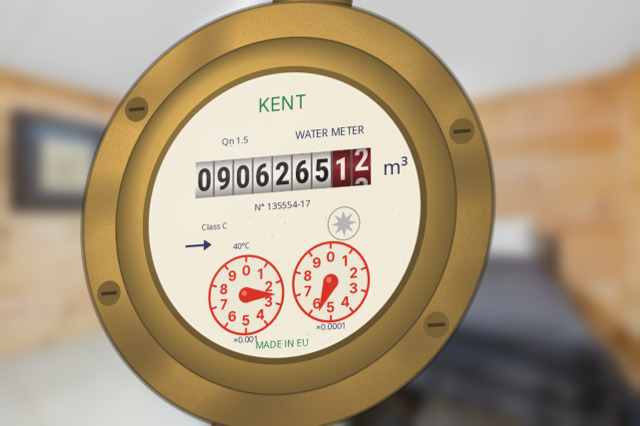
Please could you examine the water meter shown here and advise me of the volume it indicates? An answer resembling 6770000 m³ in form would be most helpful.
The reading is 906265.1225 m³
